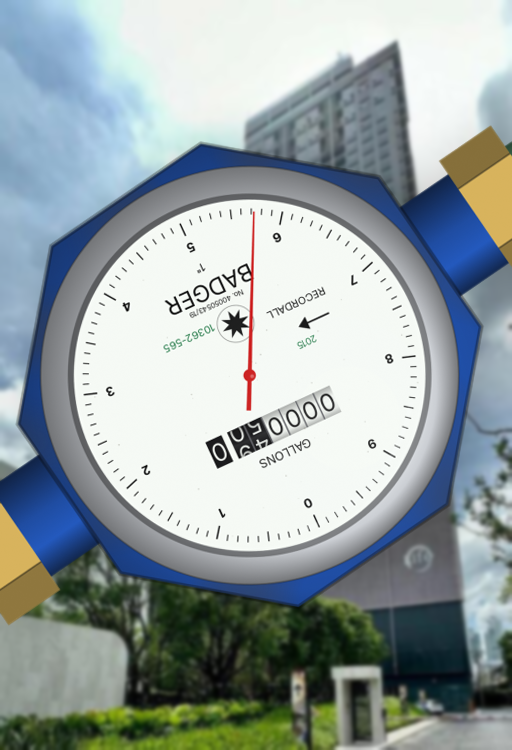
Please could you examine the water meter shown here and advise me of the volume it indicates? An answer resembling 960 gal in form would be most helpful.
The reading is 495.7 gal
